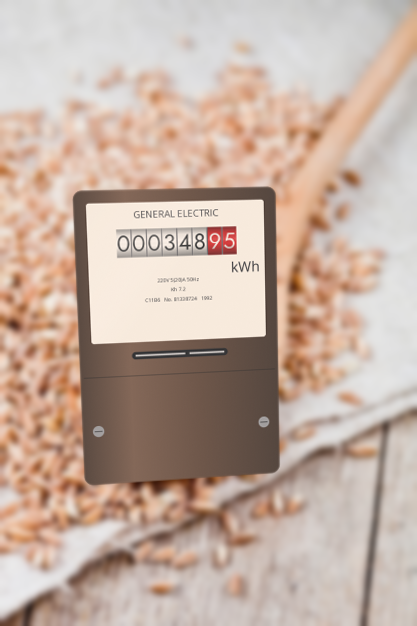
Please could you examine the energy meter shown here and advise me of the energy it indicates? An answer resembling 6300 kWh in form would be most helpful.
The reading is 348.95 kWh
